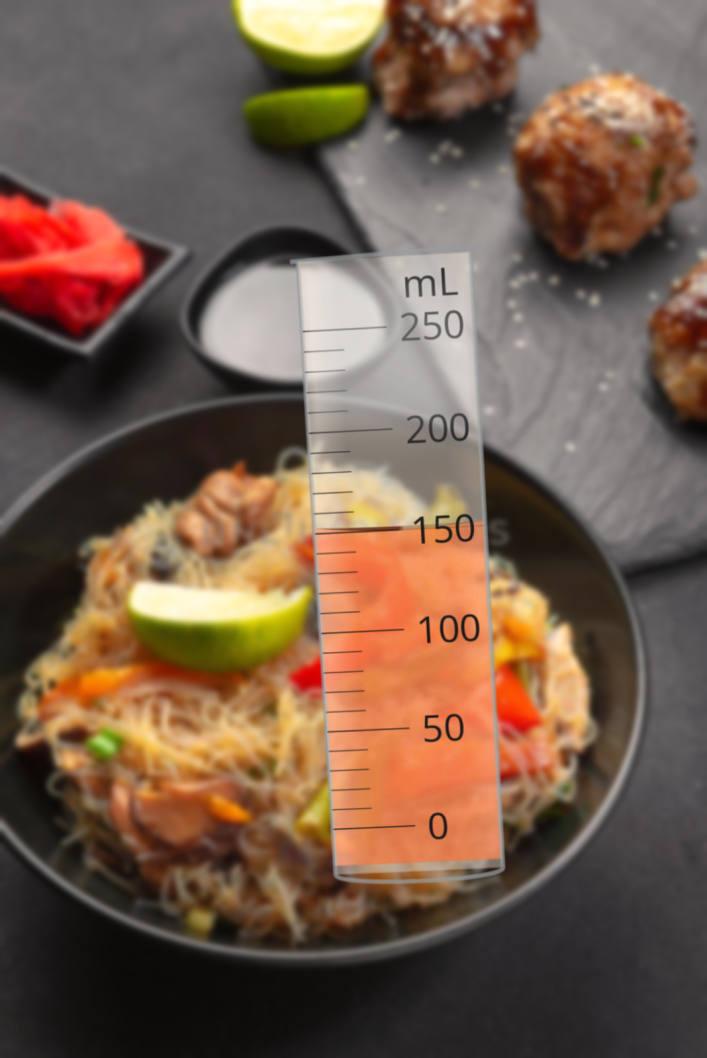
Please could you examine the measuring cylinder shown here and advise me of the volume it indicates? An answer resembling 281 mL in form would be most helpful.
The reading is 150 mL
